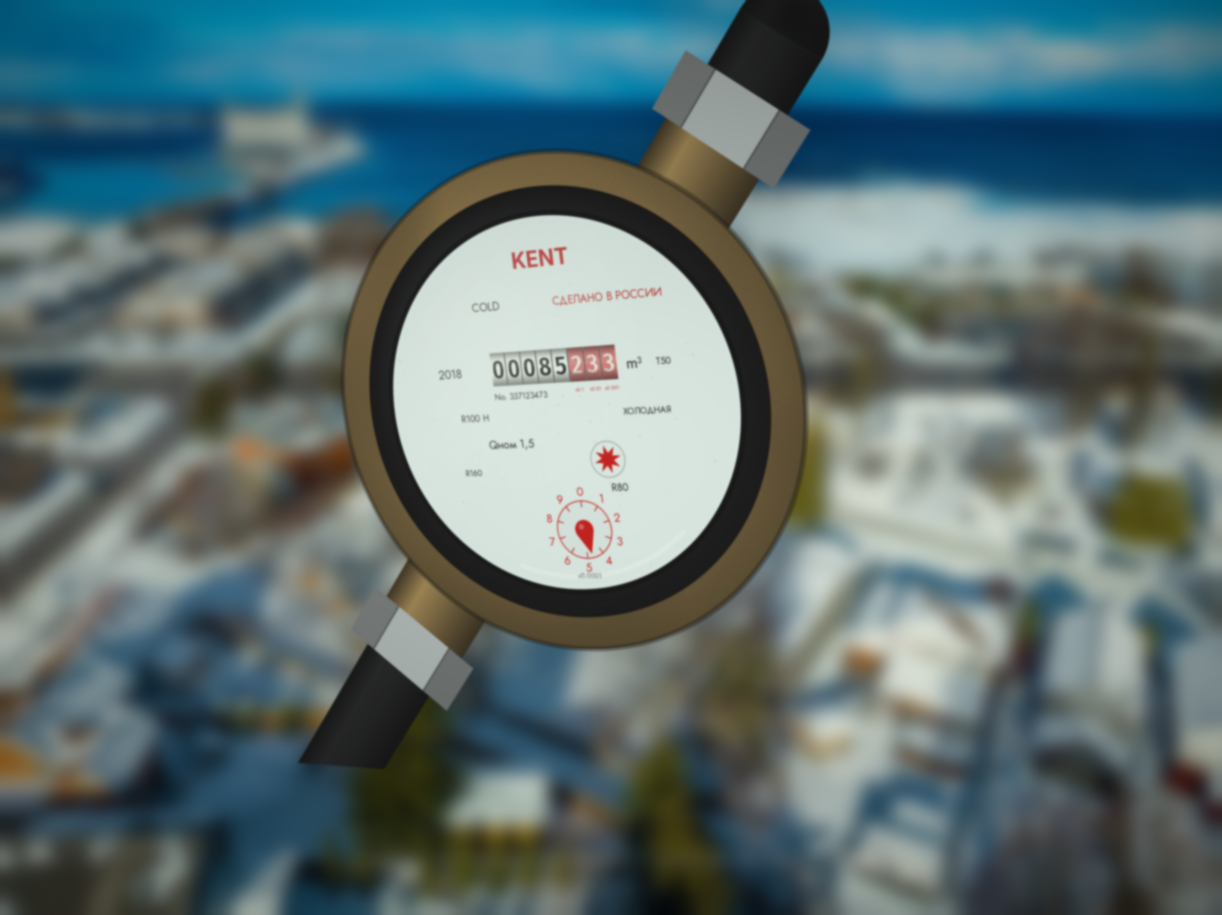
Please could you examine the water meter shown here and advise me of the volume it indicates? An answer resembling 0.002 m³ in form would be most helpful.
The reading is 85.2334 m³
